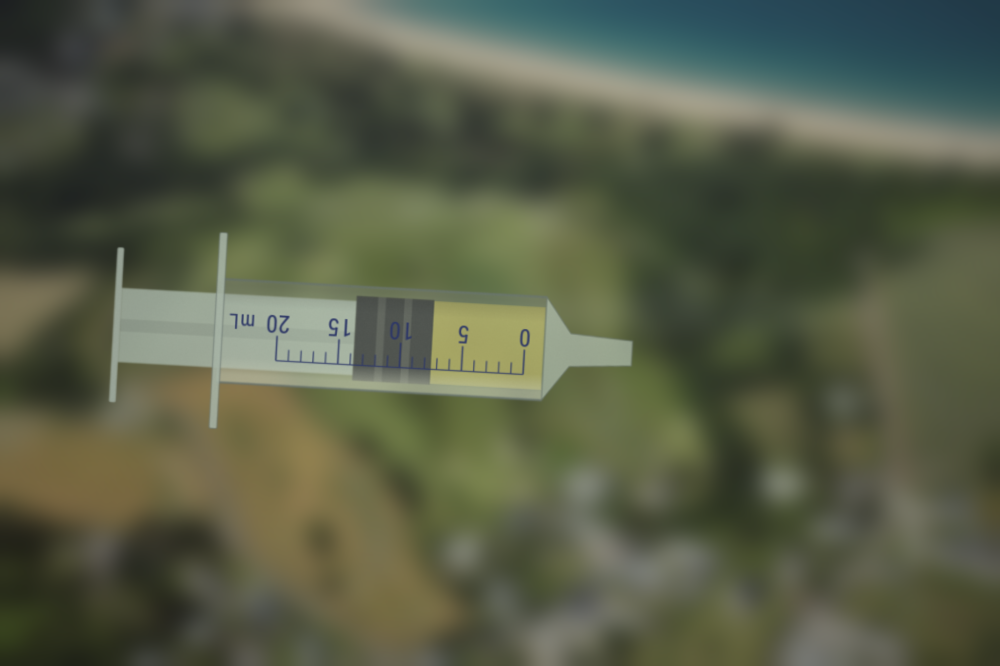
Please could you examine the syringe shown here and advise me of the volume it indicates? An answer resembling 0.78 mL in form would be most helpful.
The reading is 7.5 mL
